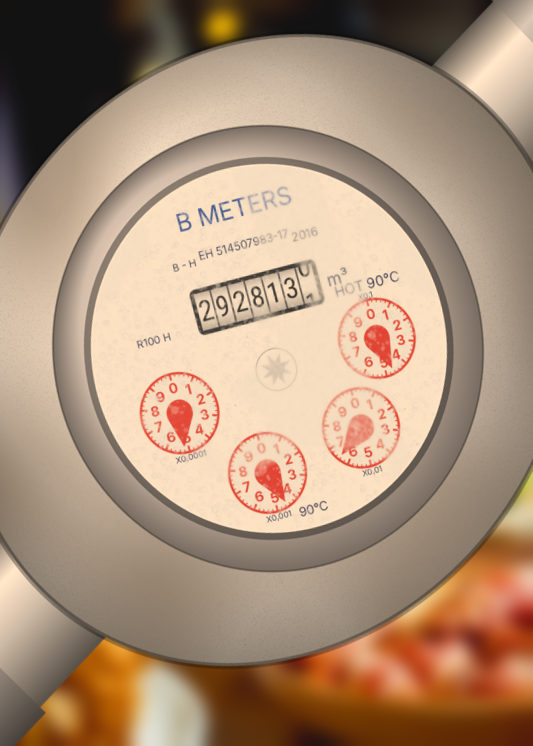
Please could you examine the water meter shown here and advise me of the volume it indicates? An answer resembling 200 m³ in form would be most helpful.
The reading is 2928130.4645 m³
